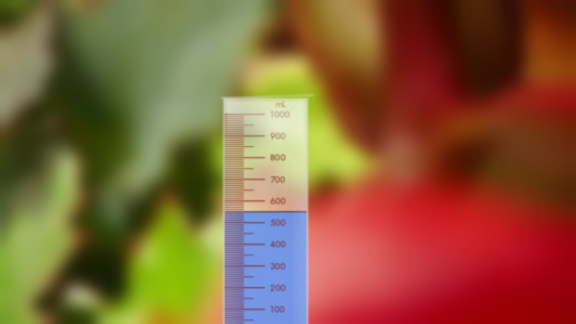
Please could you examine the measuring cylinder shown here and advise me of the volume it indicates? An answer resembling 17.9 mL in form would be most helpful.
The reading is 550 mL
